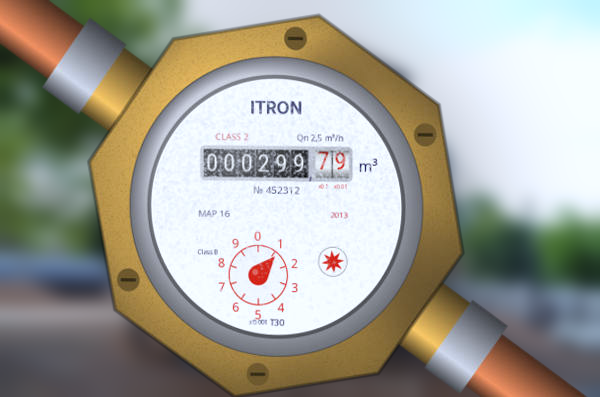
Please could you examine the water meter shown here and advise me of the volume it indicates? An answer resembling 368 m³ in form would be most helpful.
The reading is 299.791 m³
